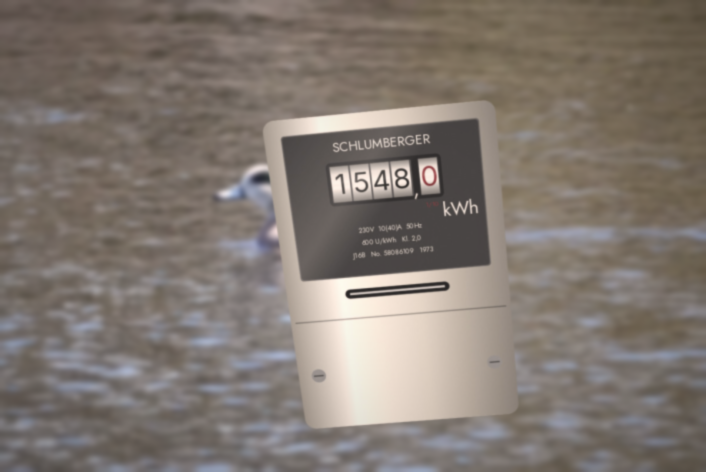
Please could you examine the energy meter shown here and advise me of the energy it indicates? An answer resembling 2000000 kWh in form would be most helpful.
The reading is 1548.0 kWh
